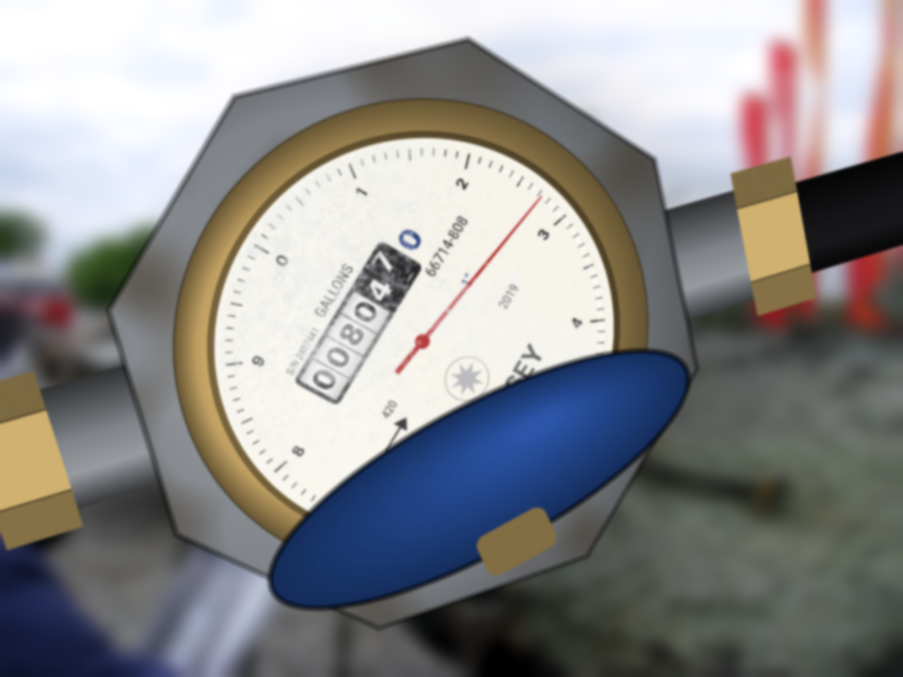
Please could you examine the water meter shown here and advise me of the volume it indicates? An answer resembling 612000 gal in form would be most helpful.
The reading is 80472.7 gal
